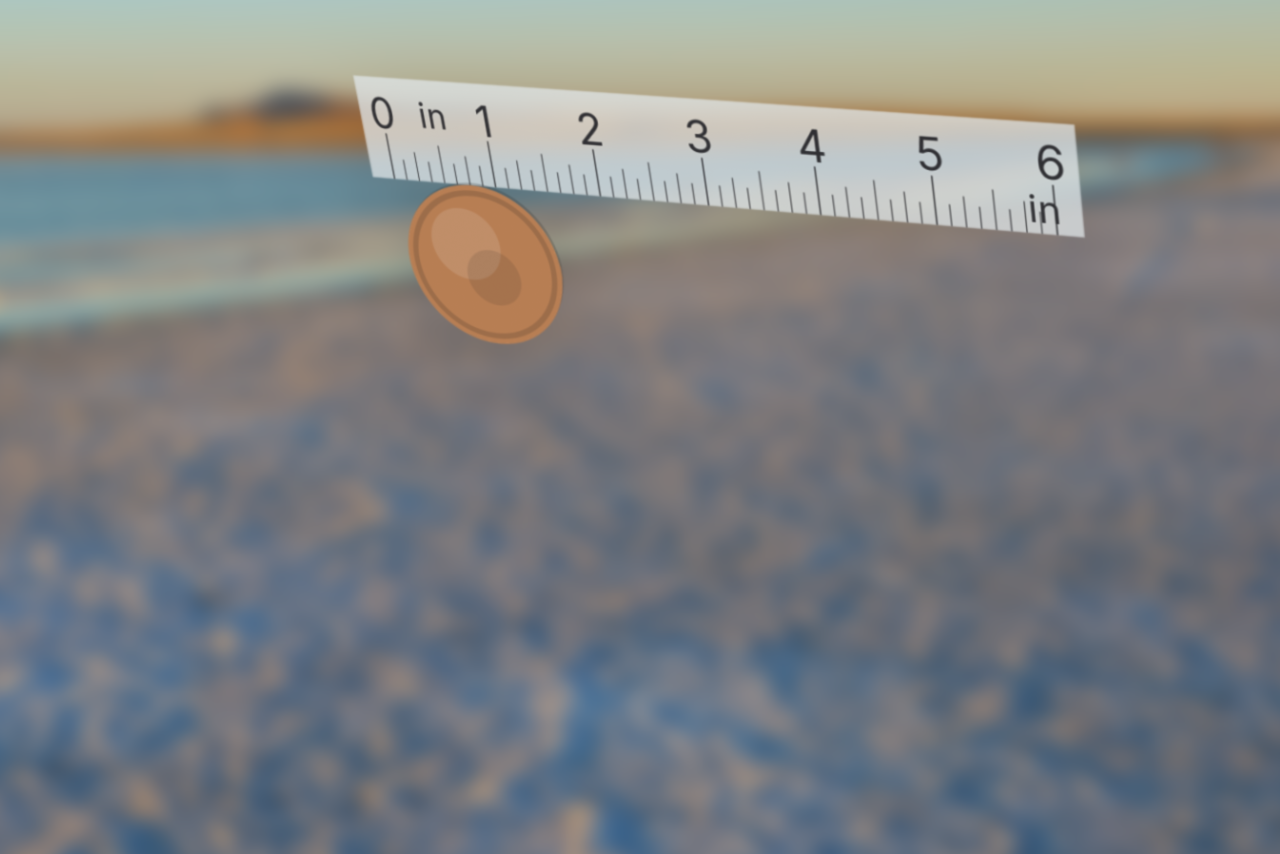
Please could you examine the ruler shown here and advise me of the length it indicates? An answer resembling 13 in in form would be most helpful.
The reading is 1.5 in
